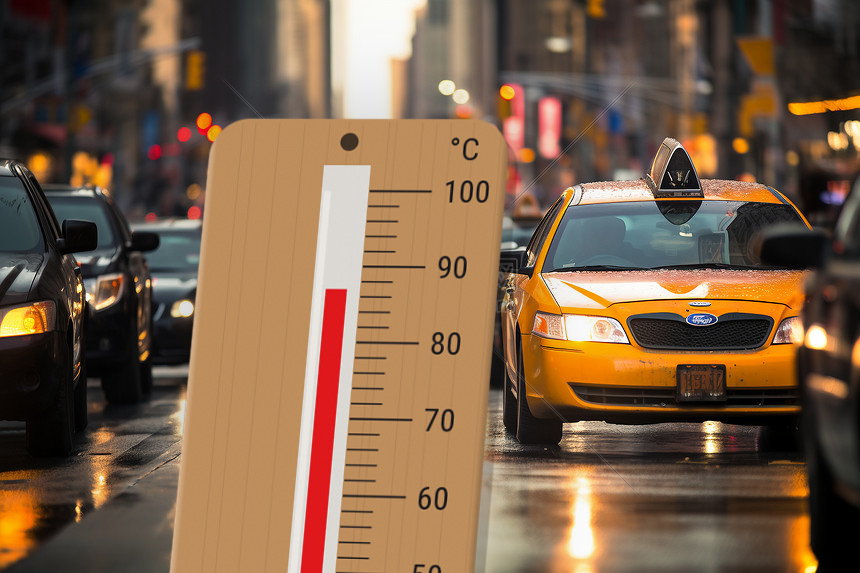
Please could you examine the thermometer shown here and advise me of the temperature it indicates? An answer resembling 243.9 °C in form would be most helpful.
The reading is 87 °C
